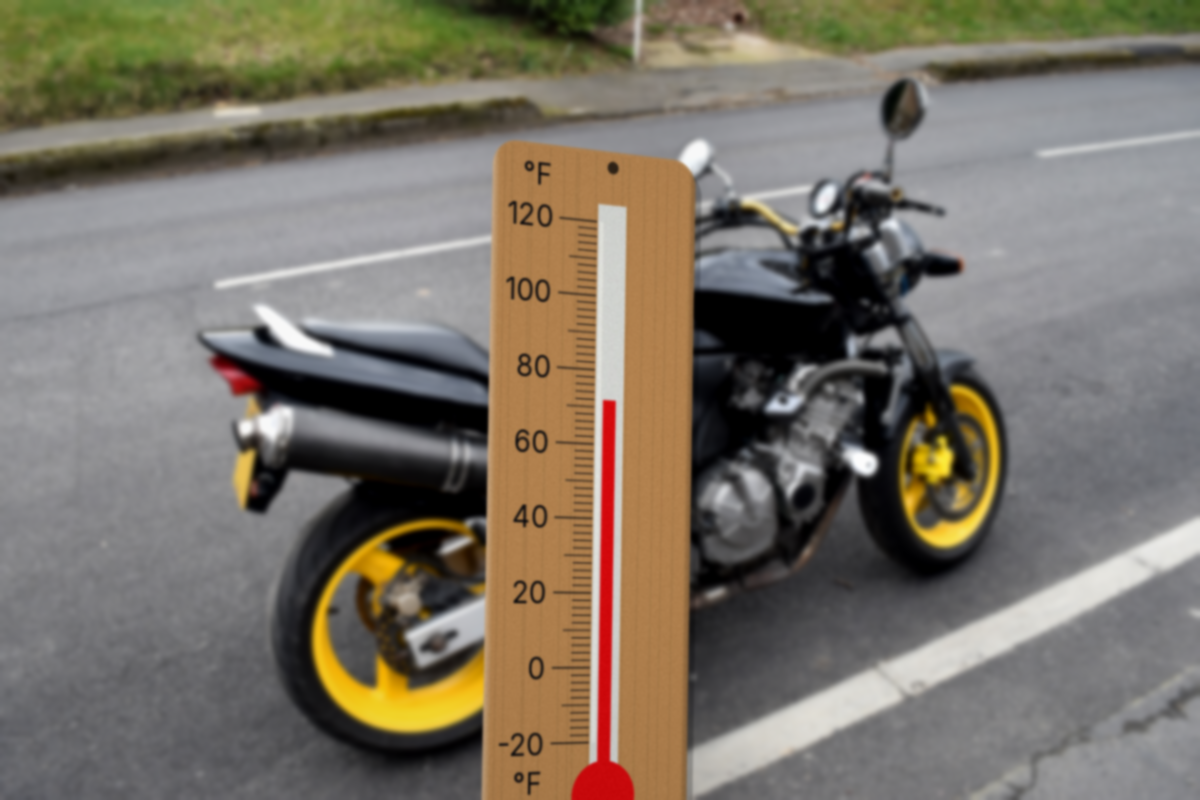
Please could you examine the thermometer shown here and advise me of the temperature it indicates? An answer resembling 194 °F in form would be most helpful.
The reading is 72 °F
